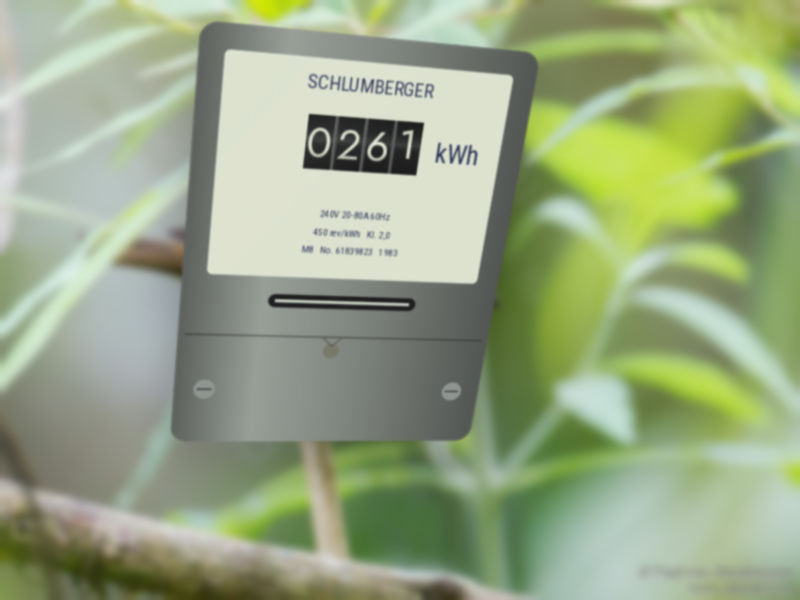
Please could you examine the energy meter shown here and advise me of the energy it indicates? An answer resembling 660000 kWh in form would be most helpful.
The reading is 261 kWh
